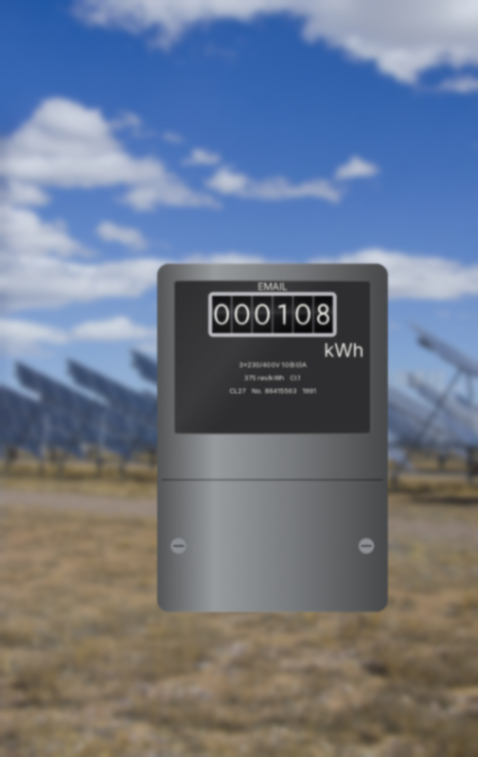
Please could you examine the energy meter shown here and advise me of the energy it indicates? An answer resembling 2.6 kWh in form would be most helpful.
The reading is 108 kWh
